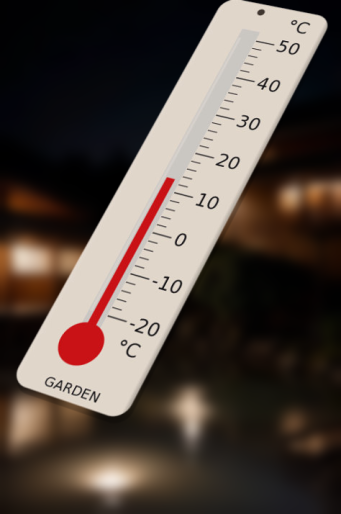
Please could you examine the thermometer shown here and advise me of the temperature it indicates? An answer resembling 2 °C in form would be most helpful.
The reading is 13 °C
